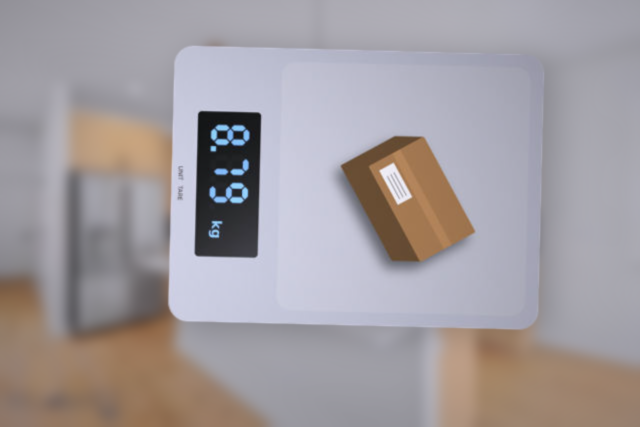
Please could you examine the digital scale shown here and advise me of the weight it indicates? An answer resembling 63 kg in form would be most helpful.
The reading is 8.79 kg
